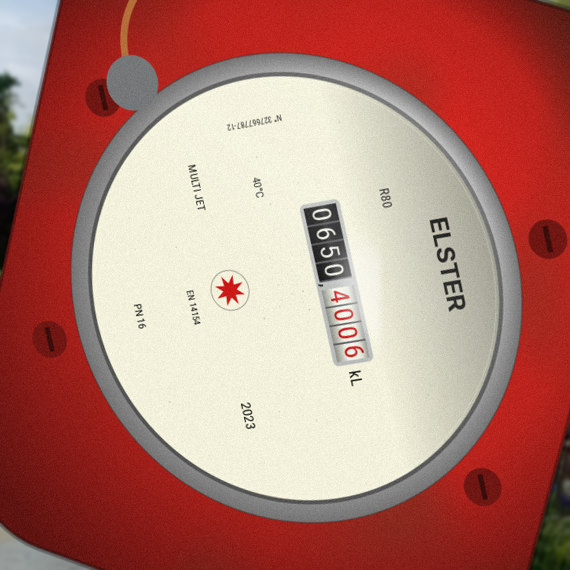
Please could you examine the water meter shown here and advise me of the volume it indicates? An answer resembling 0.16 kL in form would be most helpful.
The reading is 650.4006 kL
